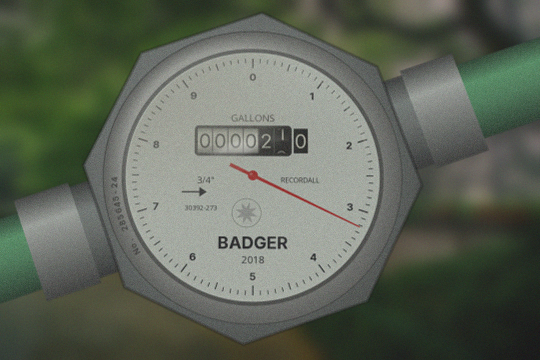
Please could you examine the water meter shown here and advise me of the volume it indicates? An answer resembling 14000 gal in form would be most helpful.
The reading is 213.2 gal
